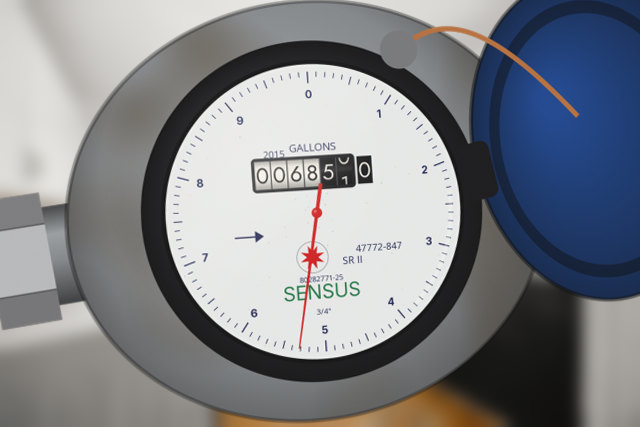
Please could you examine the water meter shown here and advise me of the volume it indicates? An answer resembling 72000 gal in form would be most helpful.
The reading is 68505.3 gal
